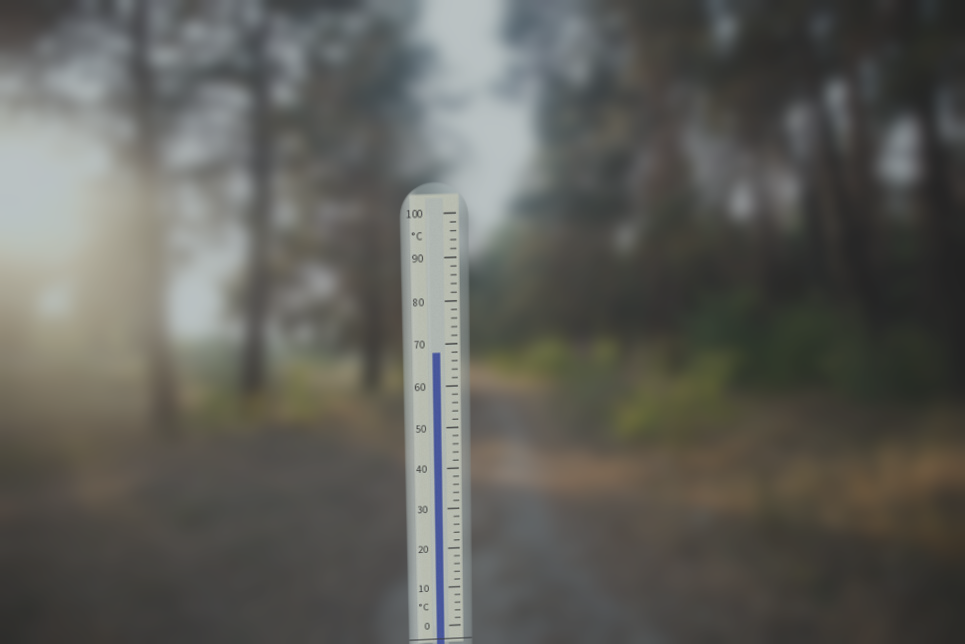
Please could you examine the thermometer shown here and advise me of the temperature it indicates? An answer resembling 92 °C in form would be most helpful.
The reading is 68 °C
